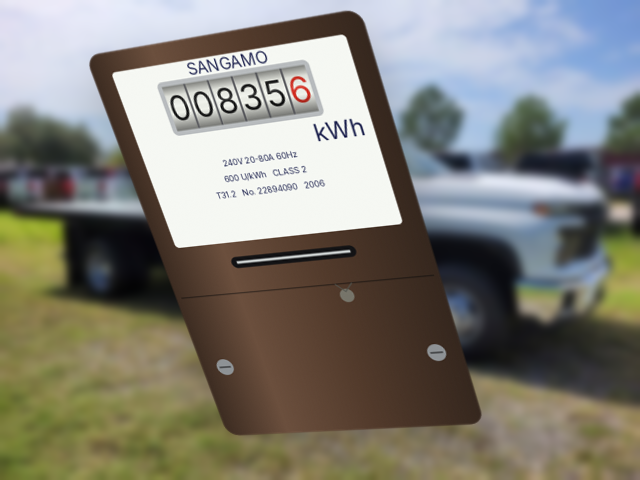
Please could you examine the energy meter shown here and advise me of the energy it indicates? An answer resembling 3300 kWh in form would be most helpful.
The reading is 835.6 kWh
